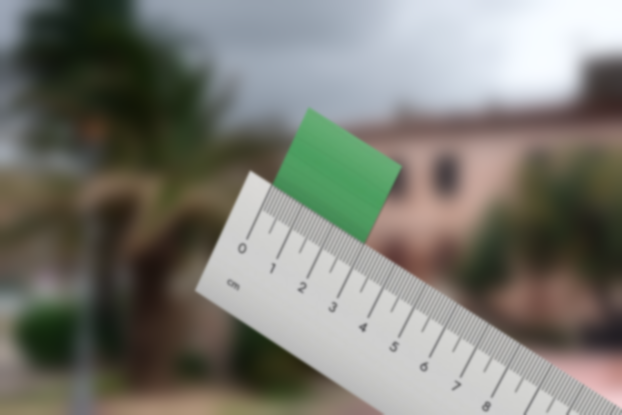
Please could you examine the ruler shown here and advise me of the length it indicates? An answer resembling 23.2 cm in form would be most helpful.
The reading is 3 cm
